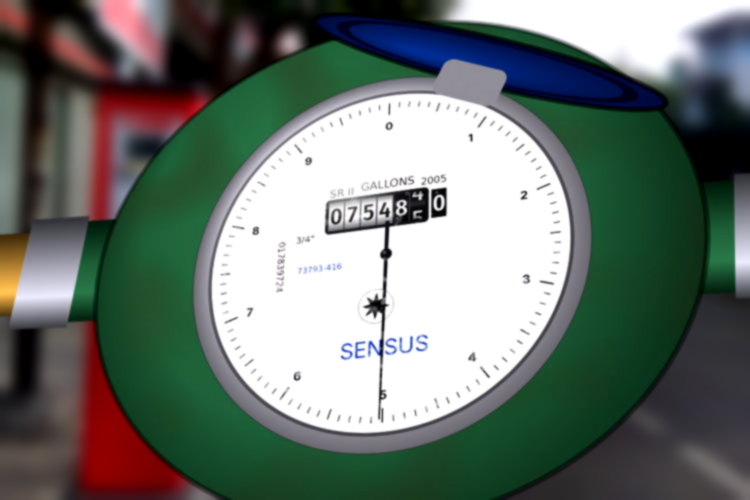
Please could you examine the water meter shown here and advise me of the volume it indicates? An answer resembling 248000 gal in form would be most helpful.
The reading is 754845.0 gal
